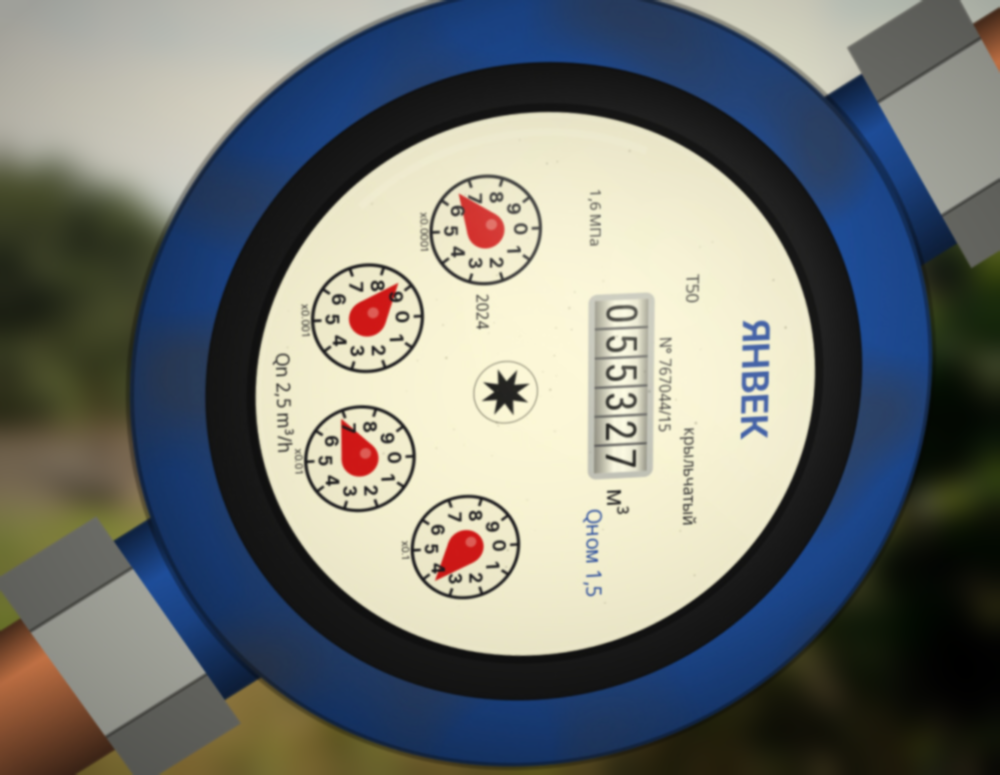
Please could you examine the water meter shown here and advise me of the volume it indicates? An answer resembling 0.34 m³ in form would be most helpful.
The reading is 55327.3686 m³
